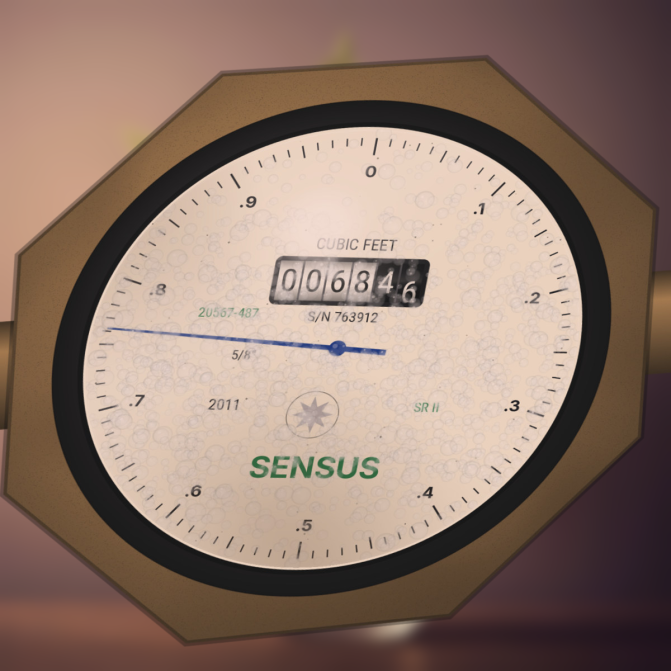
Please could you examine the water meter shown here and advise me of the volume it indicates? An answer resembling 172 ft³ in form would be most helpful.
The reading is 6845.76 ft³
